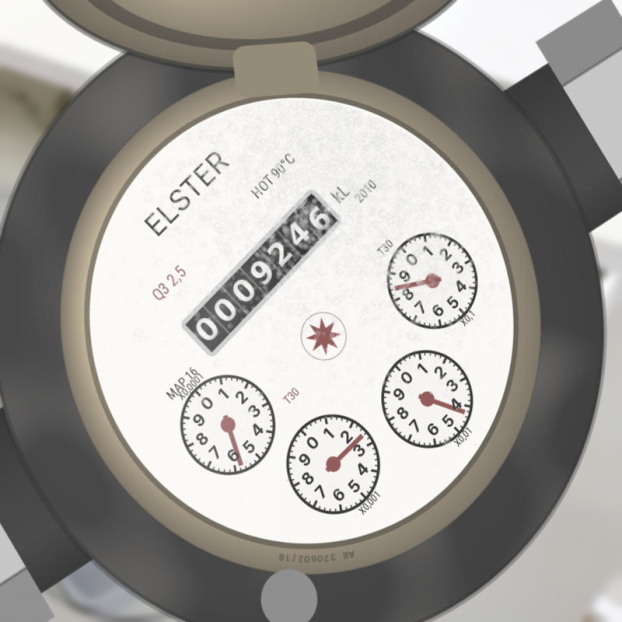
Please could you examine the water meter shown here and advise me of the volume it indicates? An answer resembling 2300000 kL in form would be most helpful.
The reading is 9245.8425 kL
